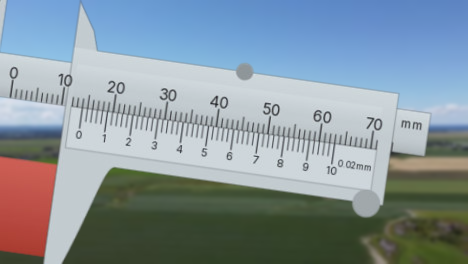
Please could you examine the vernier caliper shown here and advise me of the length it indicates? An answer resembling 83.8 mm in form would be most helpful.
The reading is 14.0 mm
